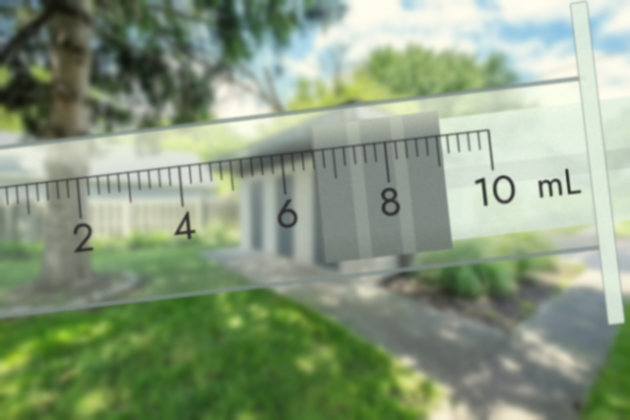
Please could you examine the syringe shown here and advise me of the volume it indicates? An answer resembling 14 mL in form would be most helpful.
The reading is 6.6 mL
